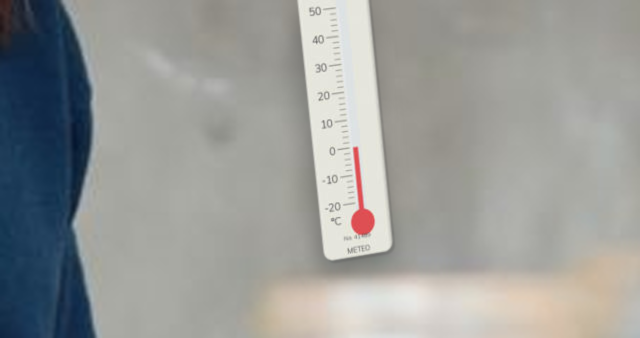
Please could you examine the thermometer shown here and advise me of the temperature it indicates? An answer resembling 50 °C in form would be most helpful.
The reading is 0 °C
